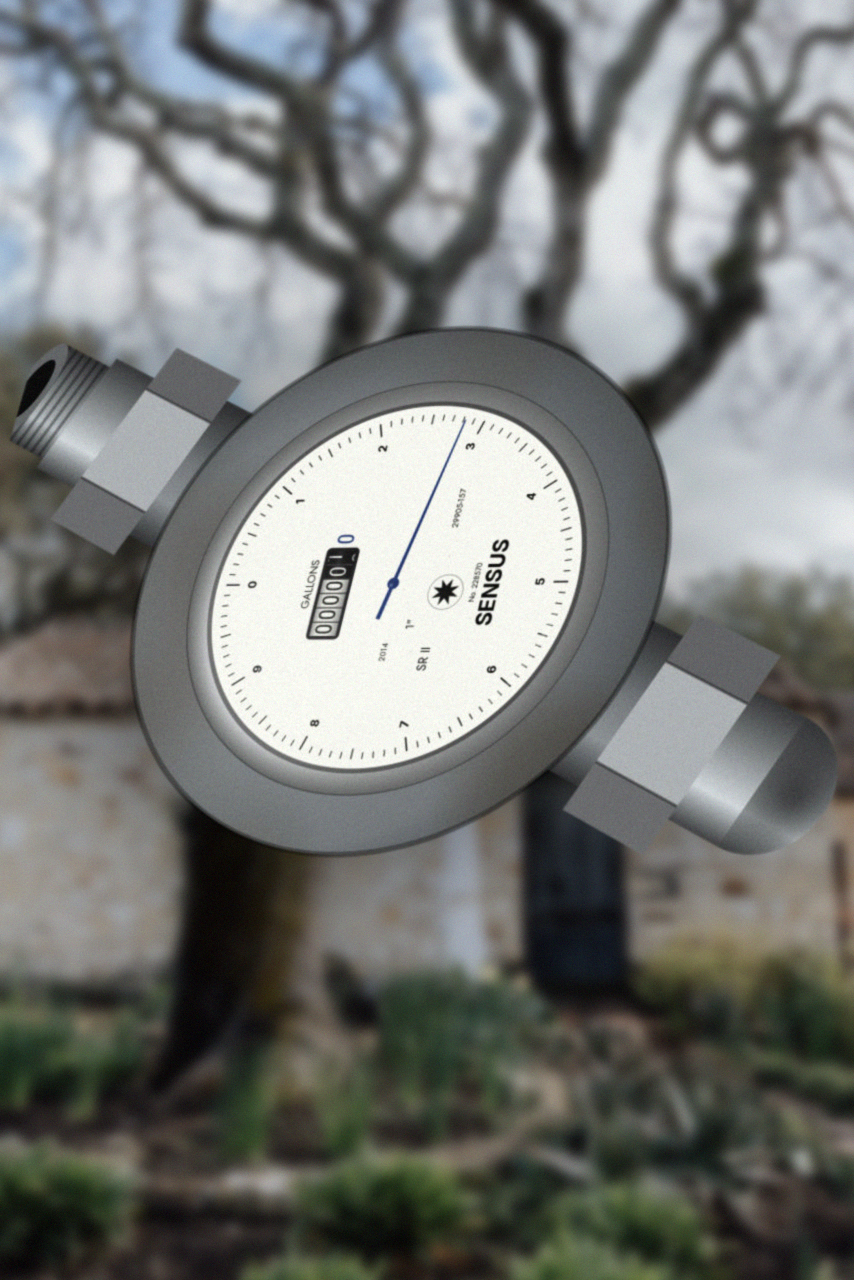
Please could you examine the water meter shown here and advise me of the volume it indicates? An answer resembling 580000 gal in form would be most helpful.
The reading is 12.8 gal
